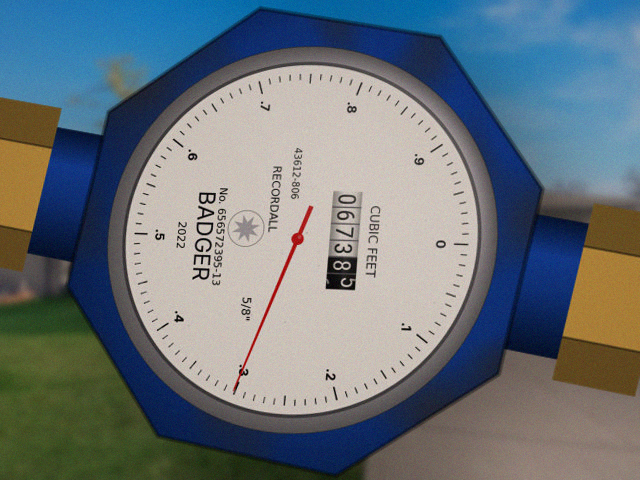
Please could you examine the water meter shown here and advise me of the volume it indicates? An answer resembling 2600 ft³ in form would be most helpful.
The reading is 67385.30 ft³
